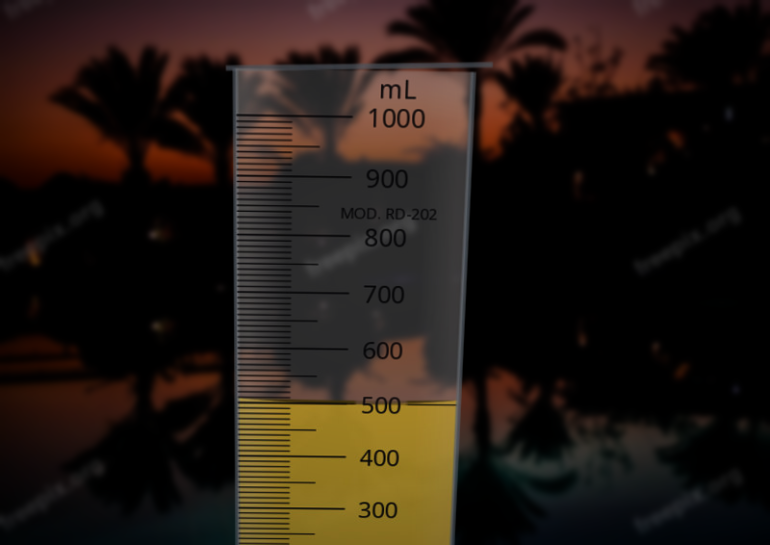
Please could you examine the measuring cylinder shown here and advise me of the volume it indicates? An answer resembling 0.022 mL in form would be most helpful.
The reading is 500 mL
